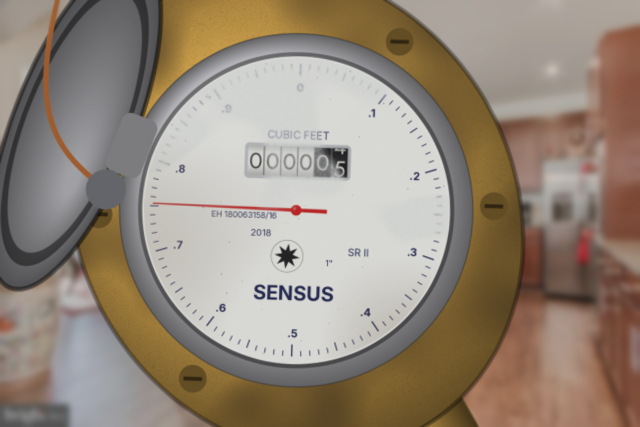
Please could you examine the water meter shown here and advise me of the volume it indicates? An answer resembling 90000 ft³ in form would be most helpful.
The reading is 4.75 ft³
